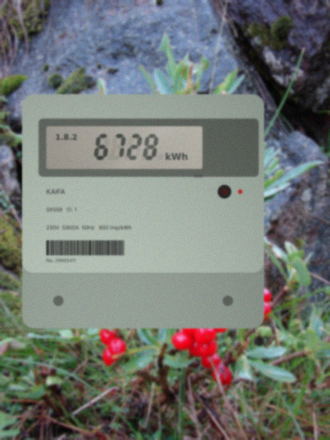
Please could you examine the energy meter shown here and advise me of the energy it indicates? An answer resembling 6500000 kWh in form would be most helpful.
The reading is 6728 kWh
